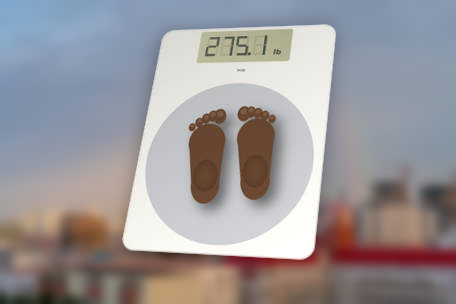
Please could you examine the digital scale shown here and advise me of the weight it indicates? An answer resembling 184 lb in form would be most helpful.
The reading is 275.1 lb
